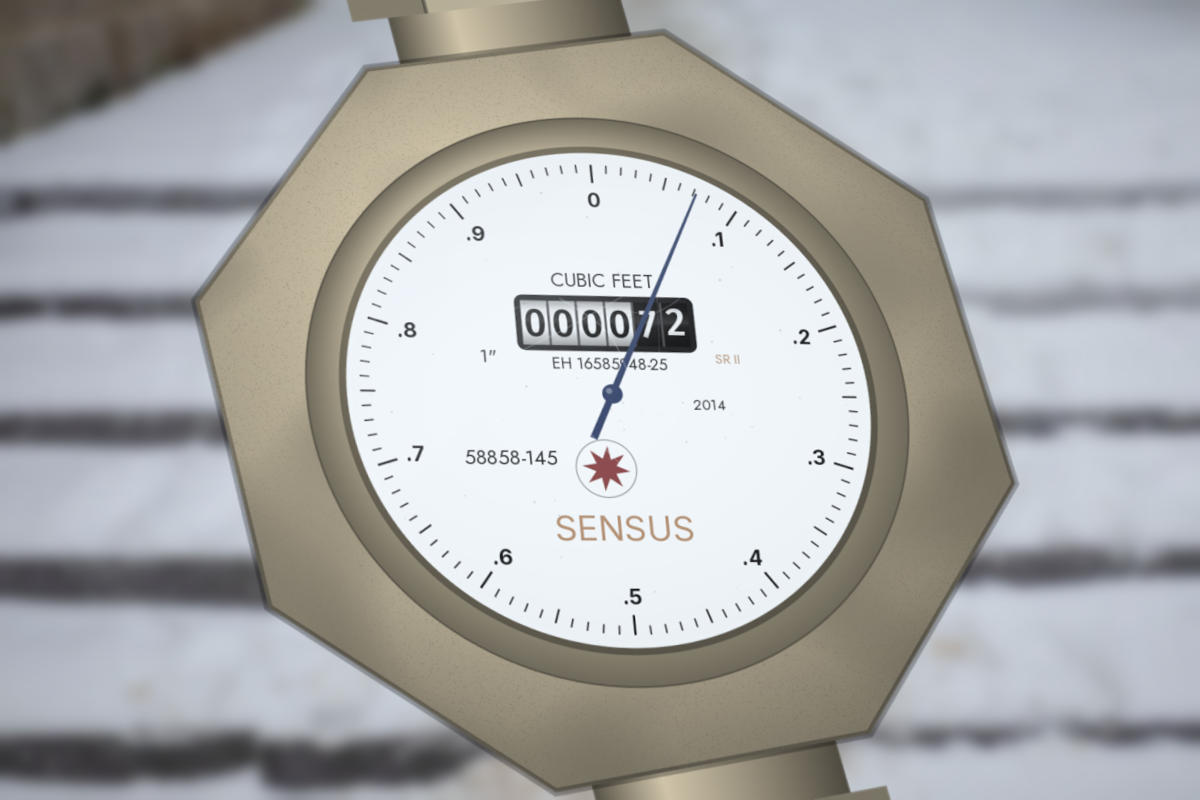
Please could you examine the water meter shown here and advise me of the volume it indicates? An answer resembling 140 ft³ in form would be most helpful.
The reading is 72.07 ft³
